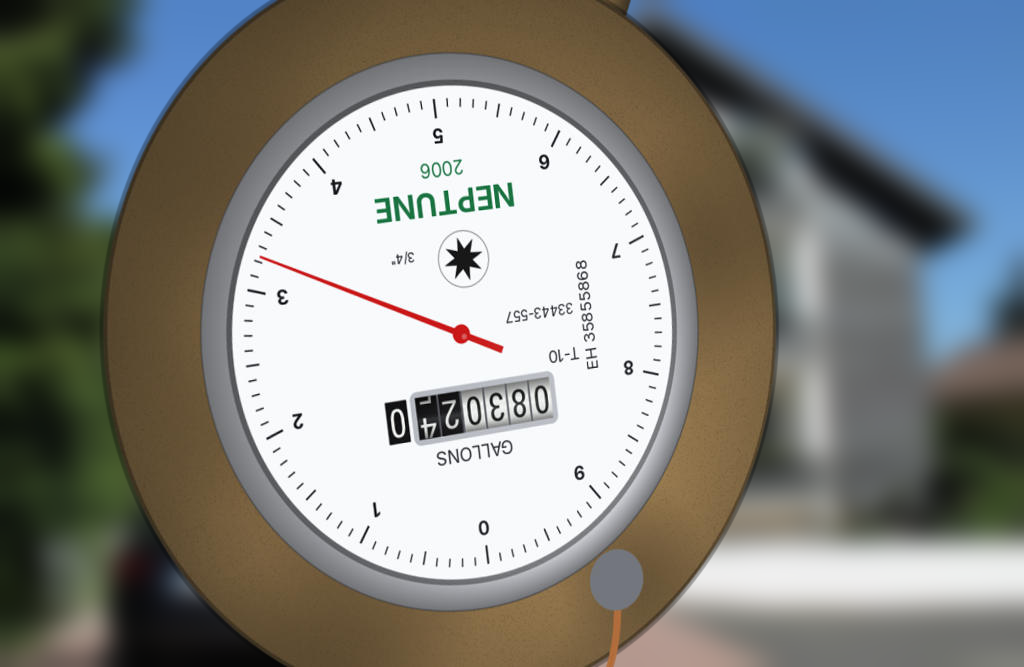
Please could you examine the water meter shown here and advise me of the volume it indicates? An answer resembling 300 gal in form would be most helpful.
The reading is 830243.2 gal
